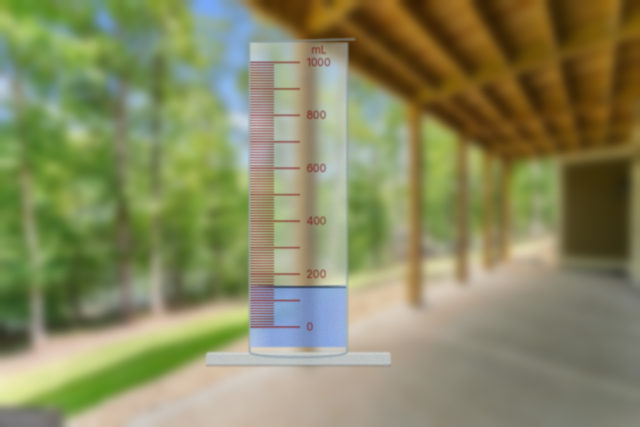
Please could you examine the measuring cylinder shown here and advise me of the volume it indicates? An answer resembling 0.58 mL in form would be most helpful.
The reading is 150 mL
